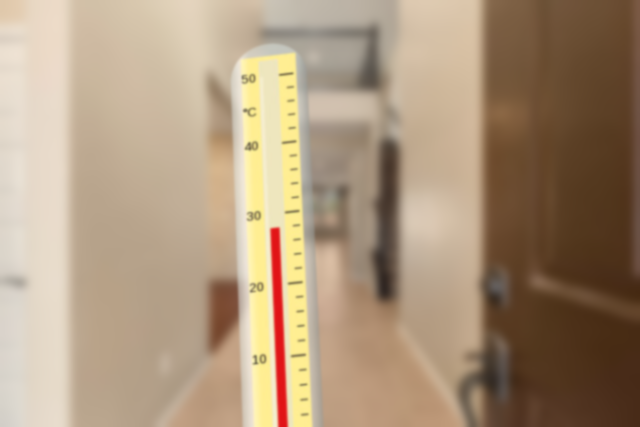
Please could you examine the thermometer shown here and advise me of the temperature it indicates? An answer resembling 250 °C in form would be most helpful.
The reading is 28 °C
